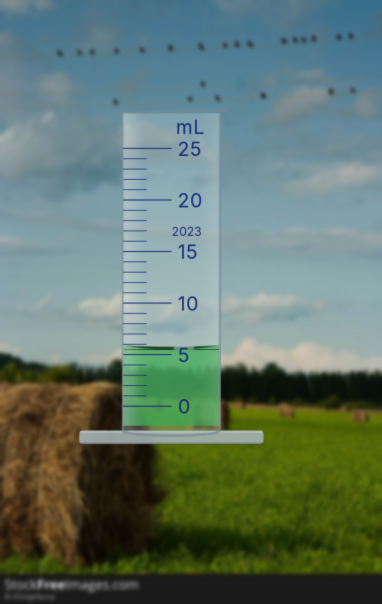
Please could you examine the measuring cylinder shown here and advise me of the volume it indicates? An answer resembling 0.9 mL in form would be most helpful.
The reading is 5.5 mL
